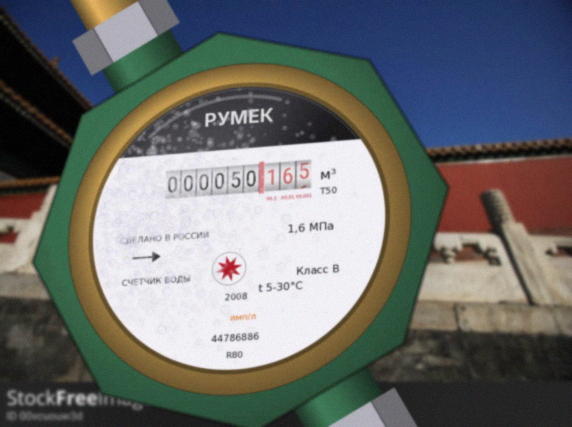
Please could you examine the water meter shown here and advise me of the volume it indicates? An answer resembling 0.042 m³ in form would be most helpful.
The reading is 50.165 m³
